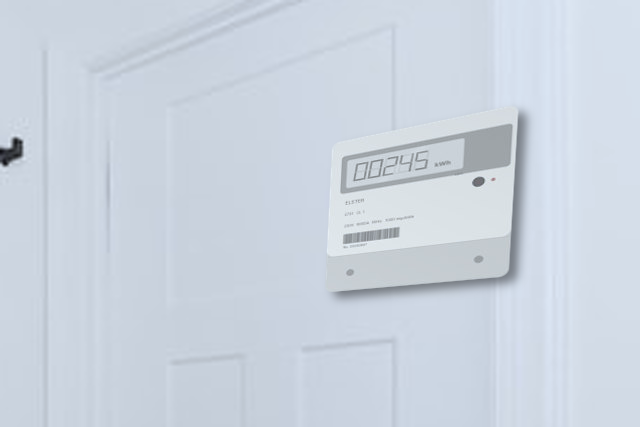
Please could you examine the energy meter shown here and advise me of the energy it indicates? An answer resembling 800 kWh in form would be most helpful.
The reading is 245 kWh
